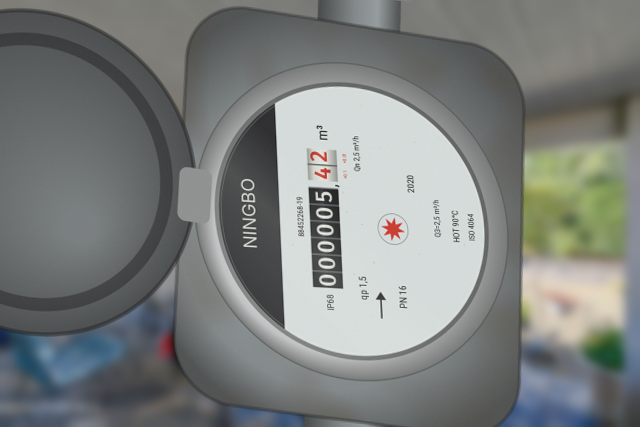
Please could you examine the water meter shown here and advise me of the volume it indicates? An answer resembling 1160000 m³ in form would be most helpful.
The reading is 5.42 m³
